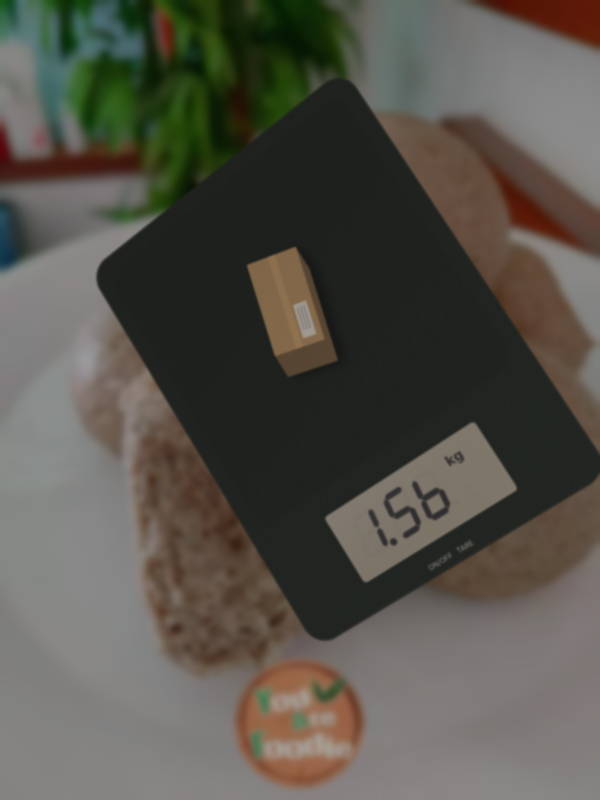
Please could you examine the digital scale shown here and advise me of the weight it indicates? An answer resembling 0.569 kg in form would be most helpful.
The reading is 1.56 kg
